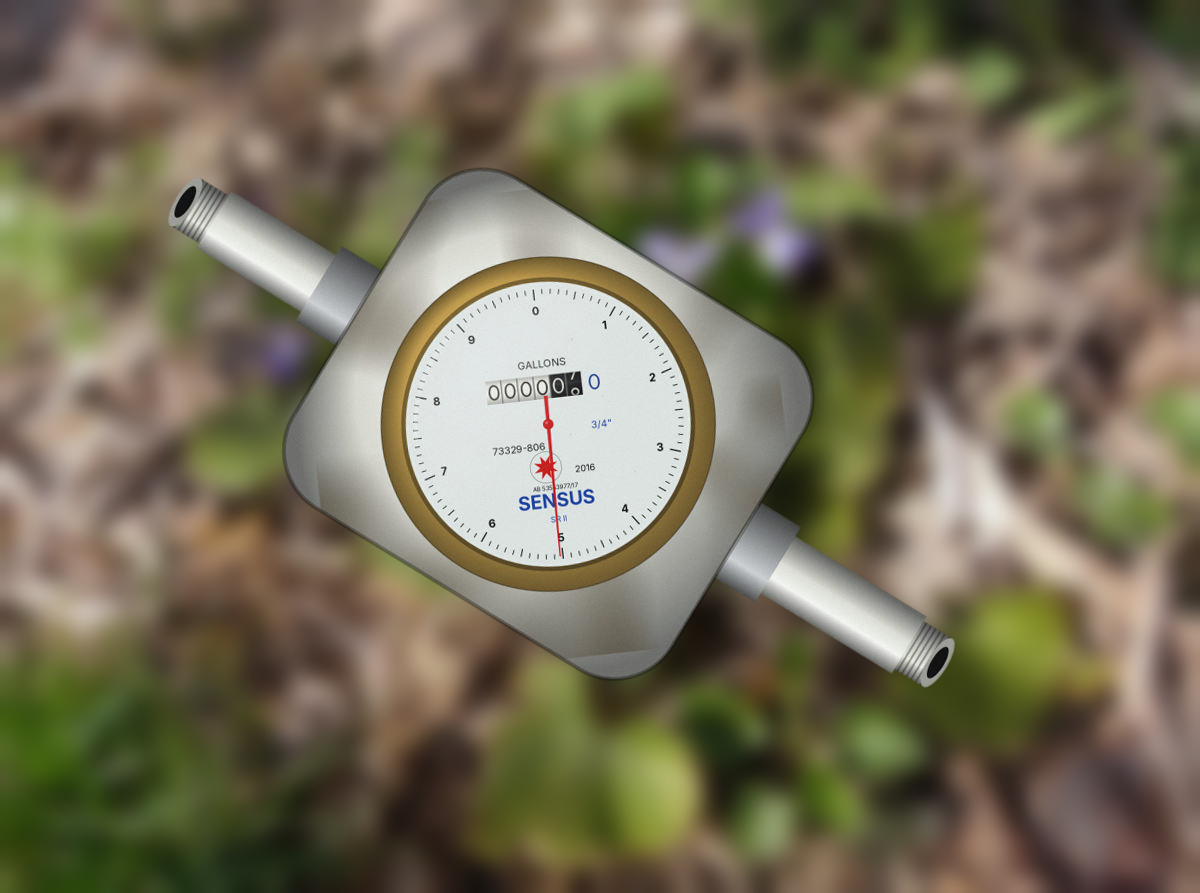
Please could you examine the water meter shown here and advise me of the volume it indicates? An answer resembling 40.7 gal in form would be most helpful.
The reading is 75.0 gal
